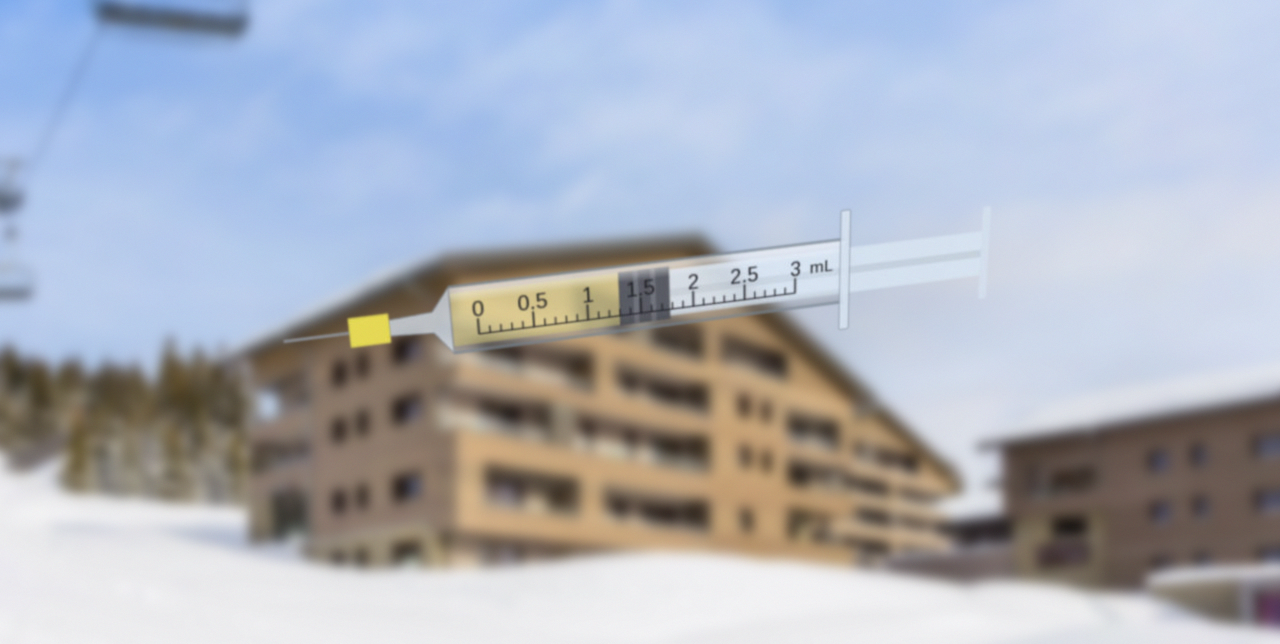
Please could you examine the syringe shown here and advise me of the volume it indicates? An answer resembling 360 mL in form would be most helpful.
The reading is 1.3 mL
